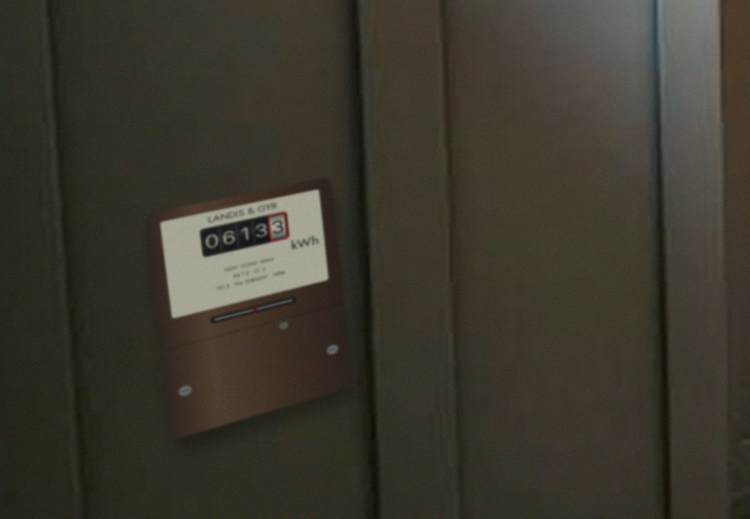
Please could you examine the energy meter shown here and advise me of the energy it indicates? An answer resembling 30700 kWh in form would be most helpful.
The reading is 613.3 kWh
